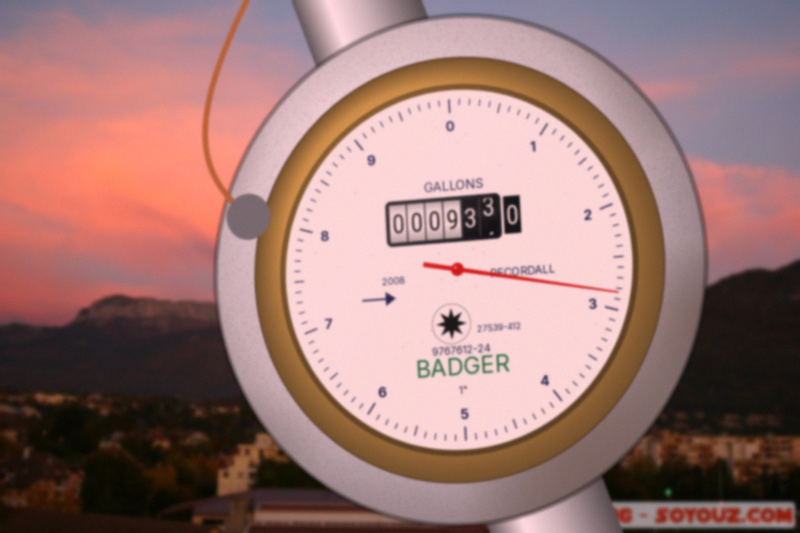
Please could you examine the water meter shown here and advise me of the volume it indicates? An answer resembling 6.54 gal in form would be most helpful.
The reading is 9332.8 gal
